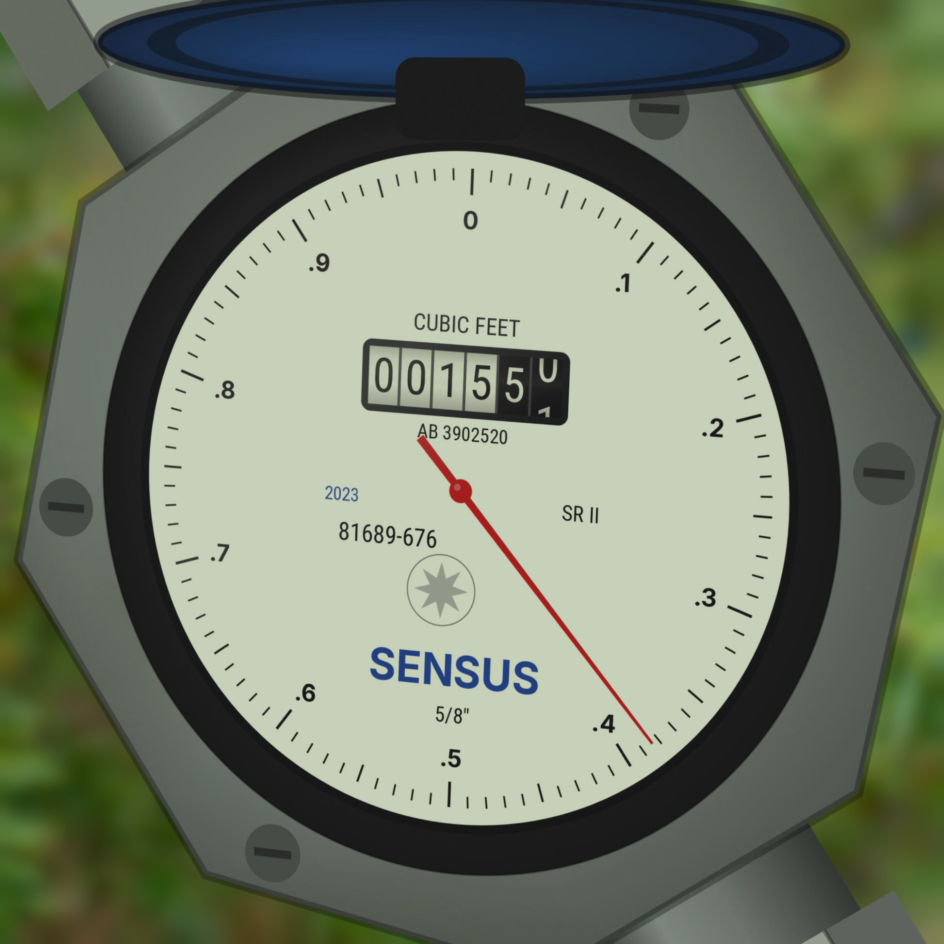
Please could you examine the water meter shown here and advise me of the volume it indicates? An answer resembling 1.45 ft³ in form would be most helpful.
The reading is 1550.38 ft³
